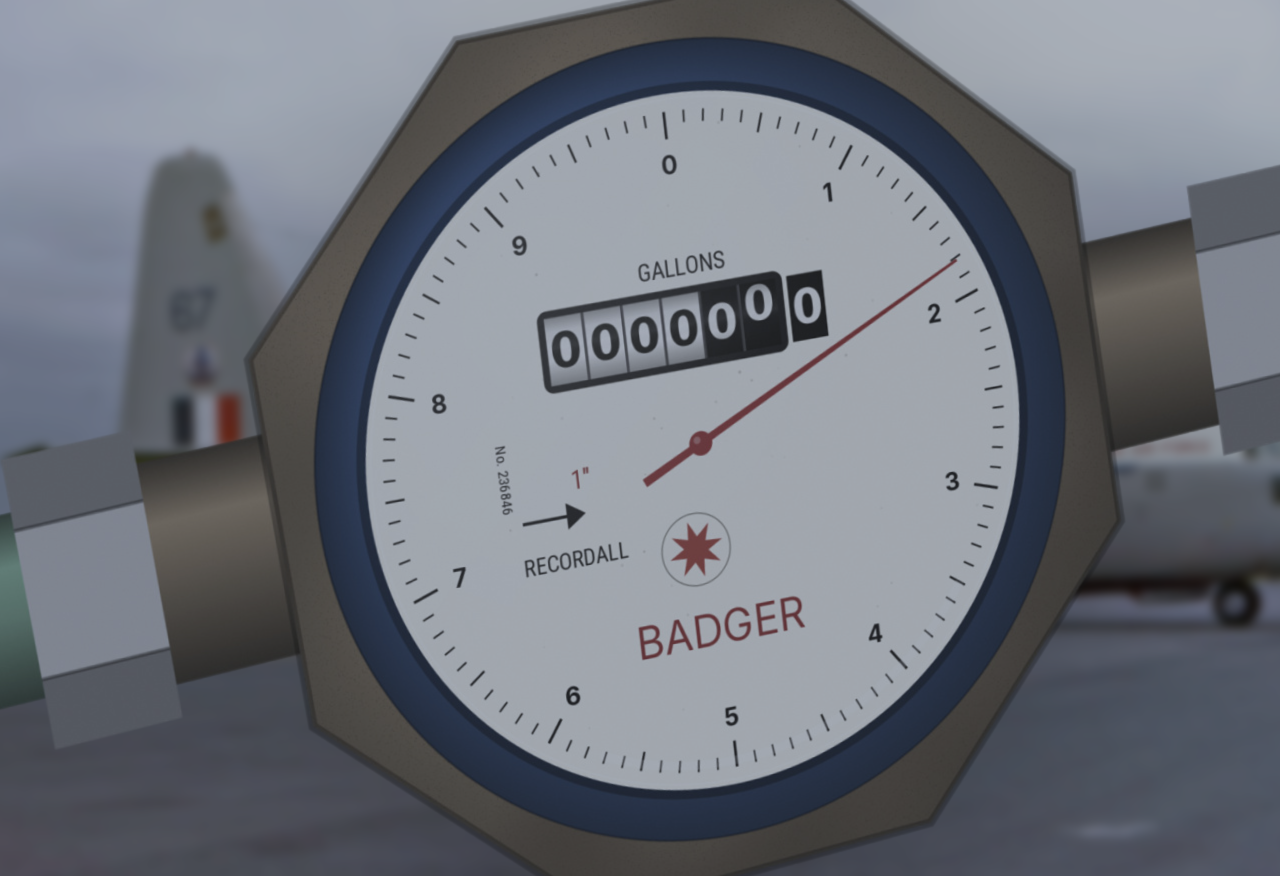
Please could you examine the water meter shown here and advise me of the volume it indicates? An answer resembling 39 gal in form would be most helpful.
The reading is 1.8 gal
